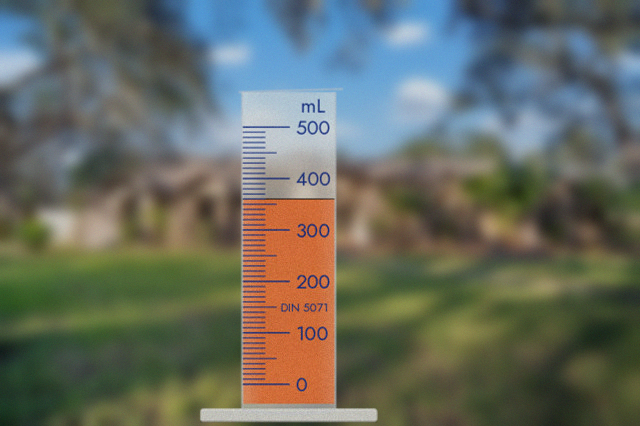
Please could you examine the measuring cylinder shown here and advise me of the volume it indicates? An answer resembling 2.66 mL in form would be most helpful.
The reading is 360 mL
